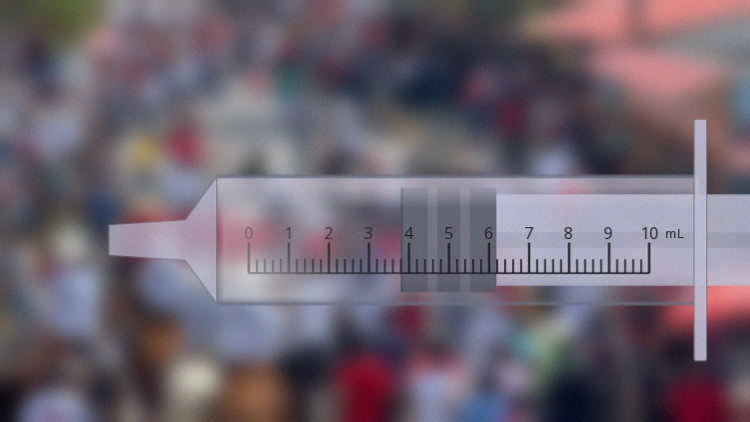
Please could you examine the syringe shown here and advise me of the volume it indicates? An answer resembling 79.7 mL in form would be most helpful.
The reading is 3.8 mL
